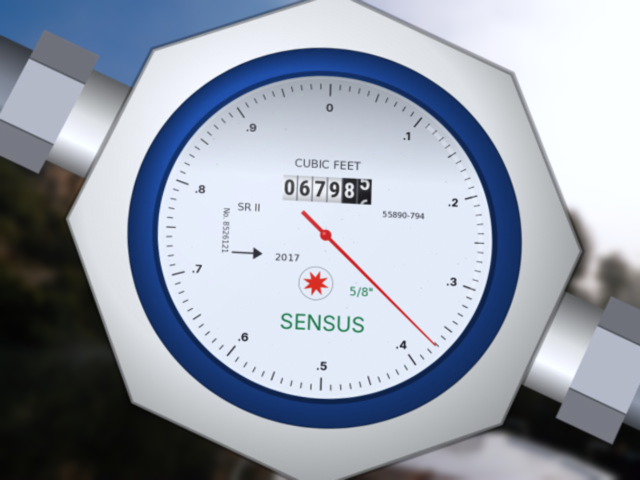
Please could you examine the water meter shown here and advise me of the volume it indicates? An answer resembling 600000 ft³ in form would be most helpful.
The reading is 67985.37 ft³
